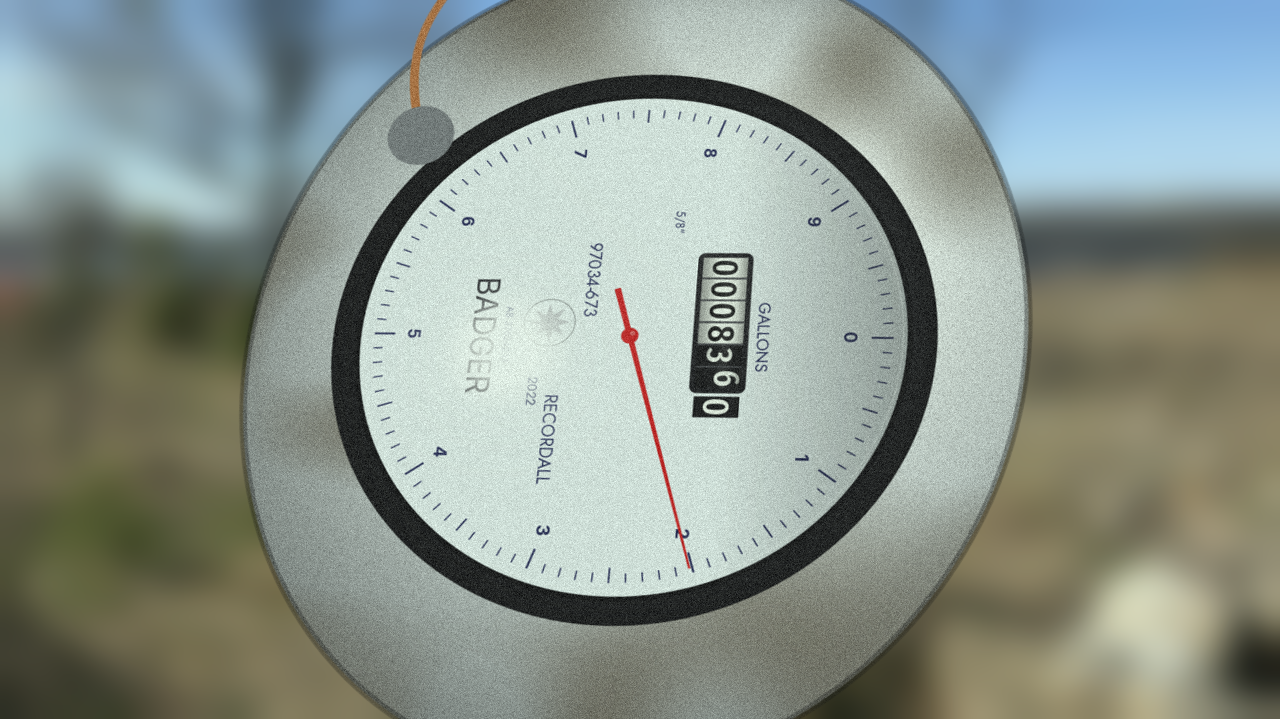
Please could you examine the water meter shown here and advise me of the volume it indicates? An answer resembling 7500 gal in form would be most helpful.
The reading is 8362.0 gal
